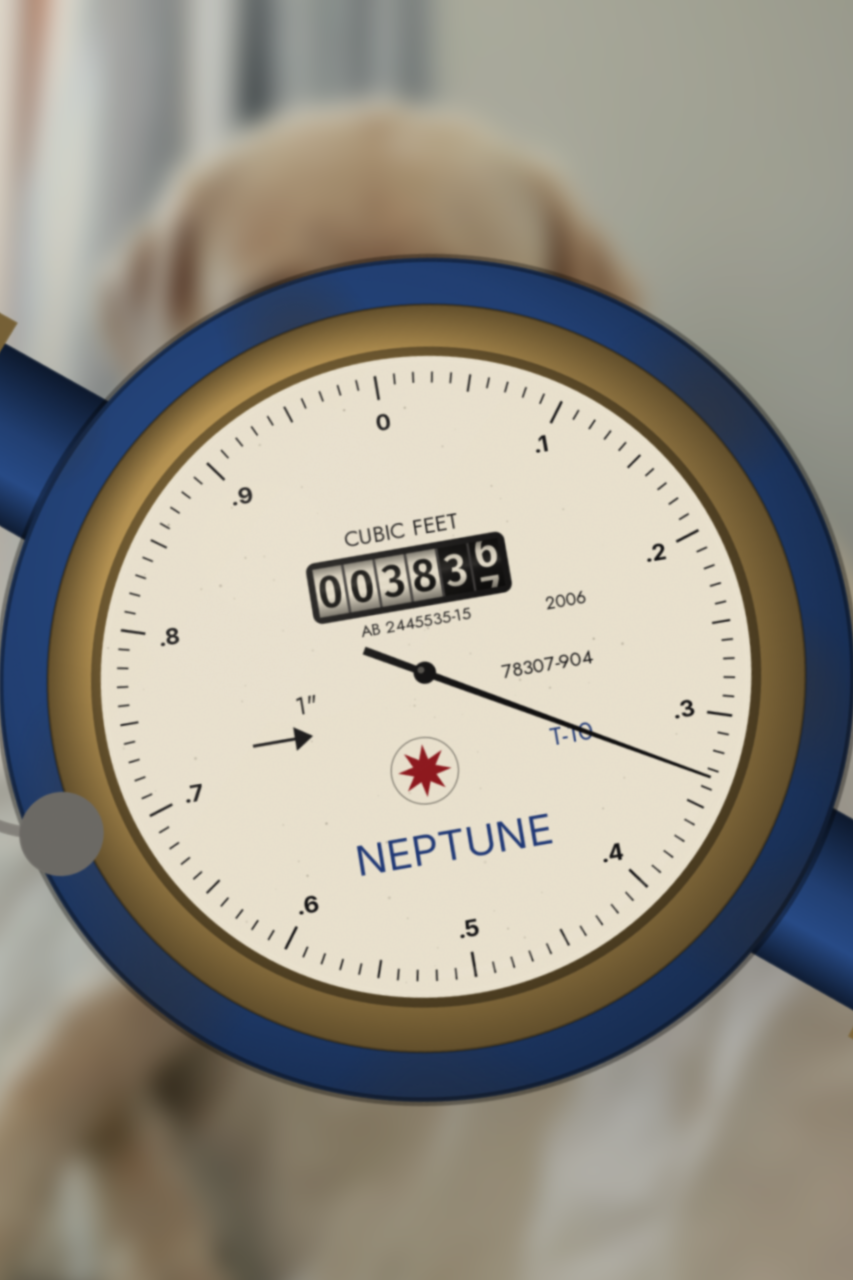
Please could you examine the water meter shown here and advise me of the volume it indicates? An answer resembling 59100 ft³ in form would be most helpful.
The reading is 3836.33 ft³
